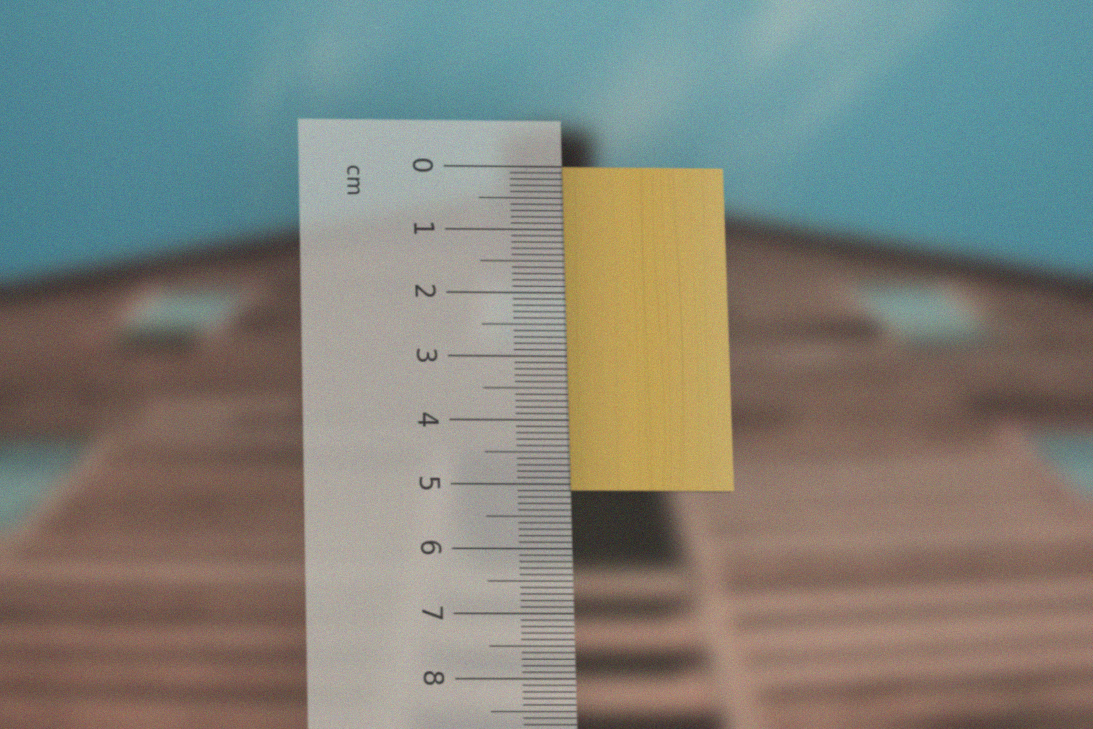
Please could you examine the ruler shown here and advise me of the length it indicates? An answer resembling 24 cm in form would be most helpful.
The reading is 5.1 cm
